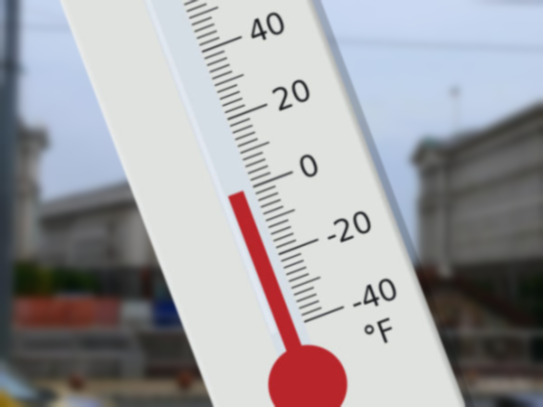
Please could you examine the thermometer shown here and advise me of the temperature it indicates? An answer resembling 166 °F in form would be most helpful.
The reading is 0 °F
